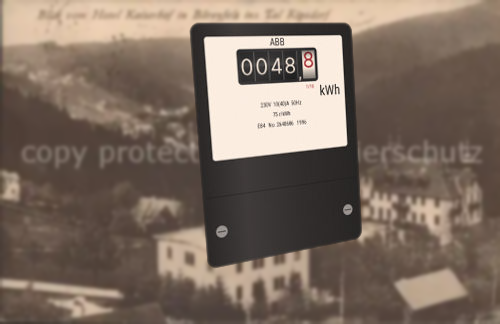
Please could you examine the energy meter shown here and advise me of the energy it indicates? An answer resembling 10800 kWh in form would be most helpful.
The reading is 48.8 kWh
